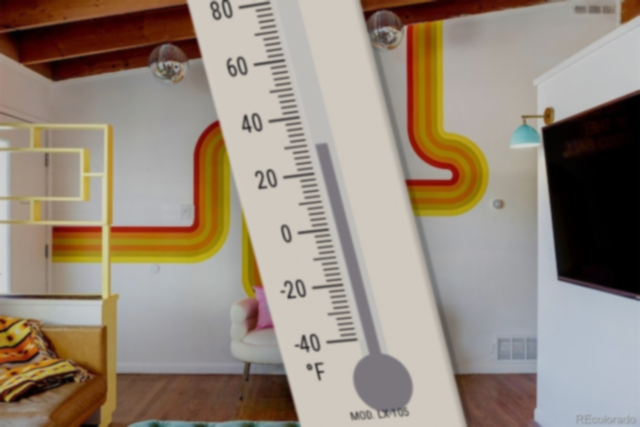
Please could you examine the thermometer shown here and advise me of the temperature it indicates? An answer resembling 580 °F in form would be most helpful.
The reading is 30 °F
